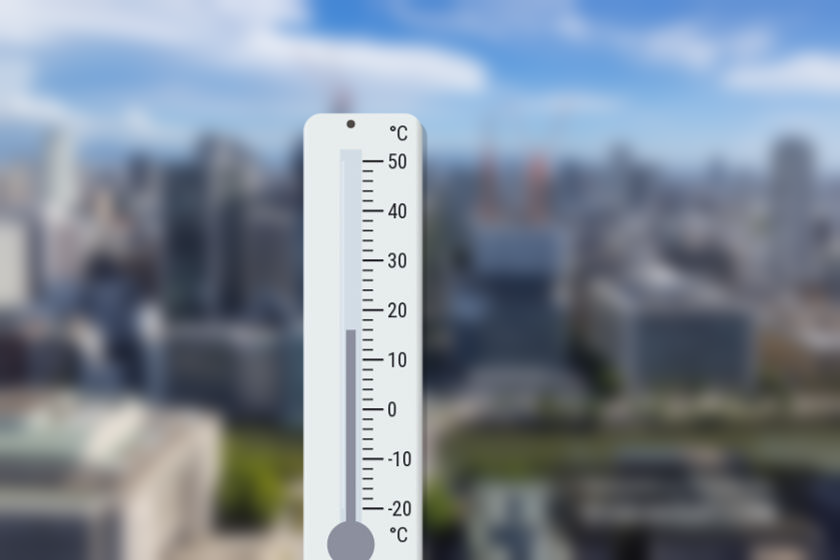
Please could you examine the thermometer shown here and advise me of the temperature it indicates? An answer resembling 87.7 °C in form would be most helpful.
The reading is 16 °C
